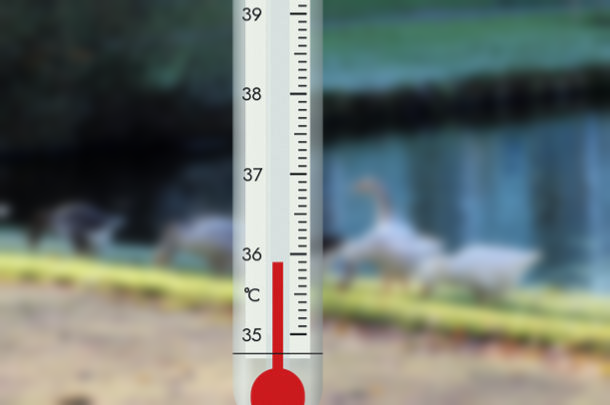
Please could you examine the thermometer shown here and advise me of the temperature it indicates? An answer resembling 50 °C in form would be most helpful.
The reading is 35.9 °C
